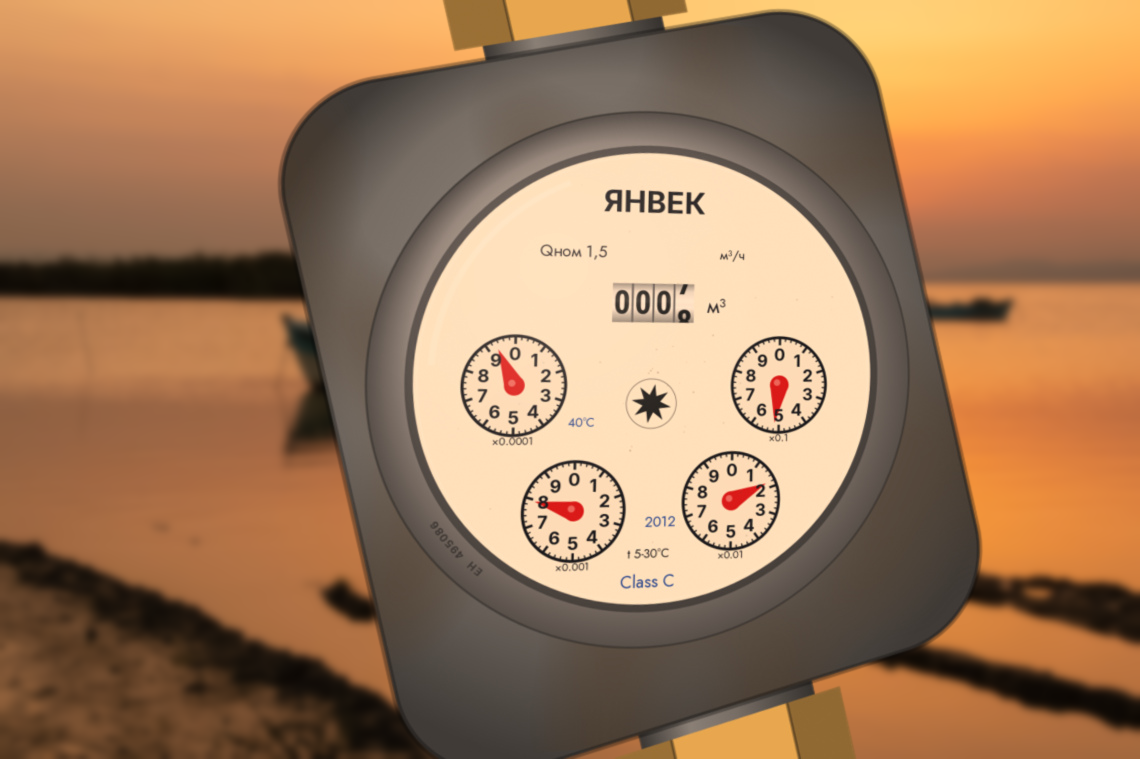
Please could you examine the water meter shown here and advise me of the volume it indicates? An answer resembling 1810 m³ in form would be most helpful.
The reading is 7.5179 m³
